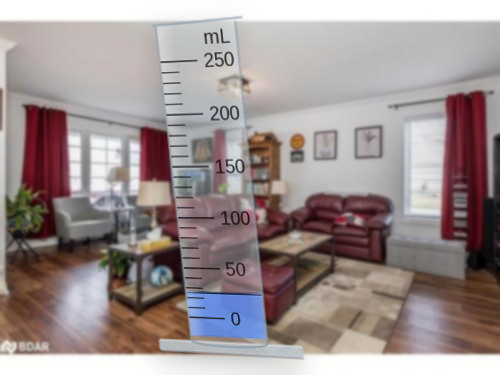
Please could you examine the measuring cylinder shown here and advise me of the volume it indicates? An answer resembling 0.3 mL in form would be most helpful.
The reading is 25 mL
